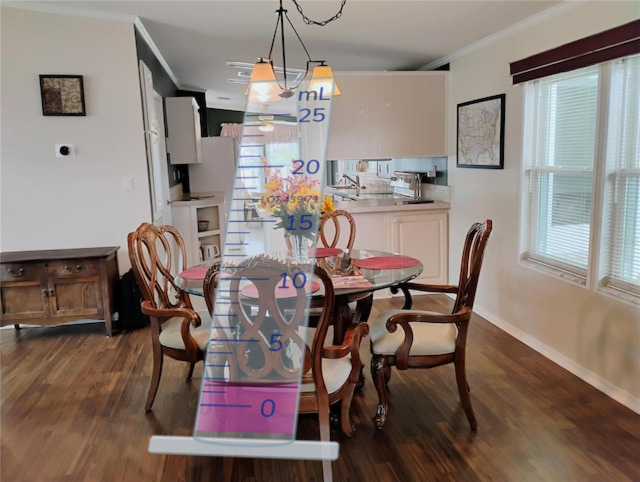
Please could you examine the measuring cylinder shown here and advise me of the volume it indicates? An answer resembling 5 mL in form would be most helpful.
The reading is 1.5 mL
